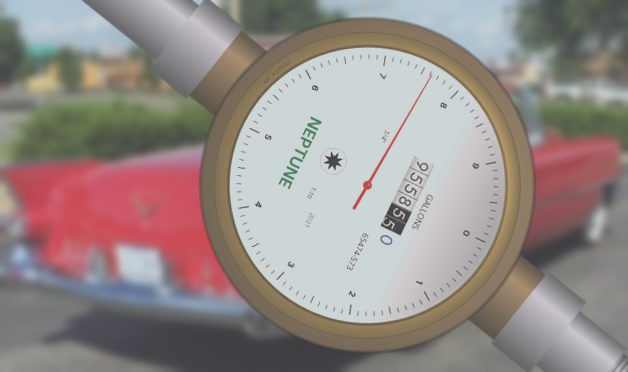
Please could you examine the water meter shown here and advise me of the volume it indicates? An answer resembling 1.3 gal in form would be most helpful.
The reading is 9558547.6 gal
